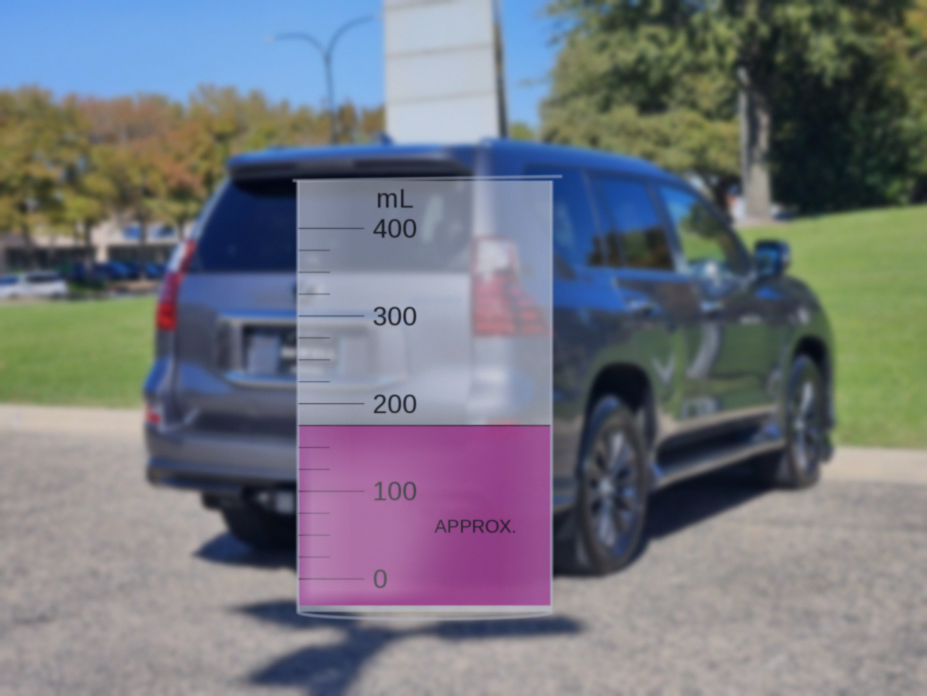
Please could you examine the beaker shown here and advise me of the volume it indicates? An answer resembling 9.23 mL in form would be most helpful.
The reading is 175 mL
